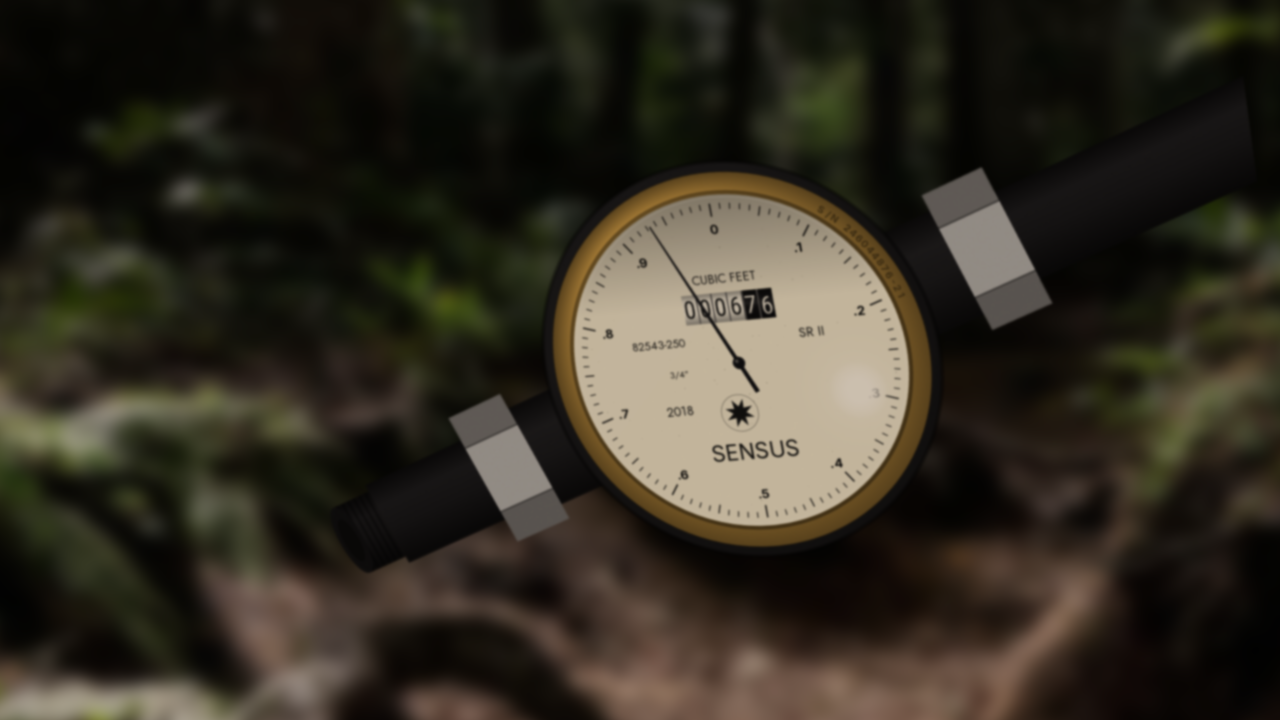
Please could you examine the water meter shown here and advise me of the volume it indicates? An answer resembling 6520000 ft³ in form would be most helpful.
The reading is 675.93 ft³
